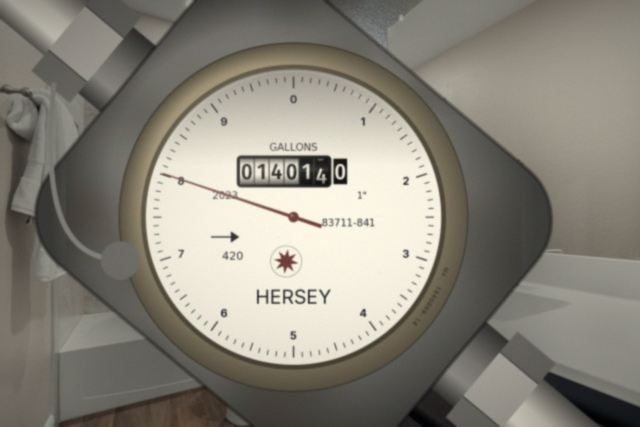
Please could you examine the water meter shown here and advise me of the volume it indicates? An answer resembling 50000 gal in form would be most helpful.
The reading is 140138.0 gal
